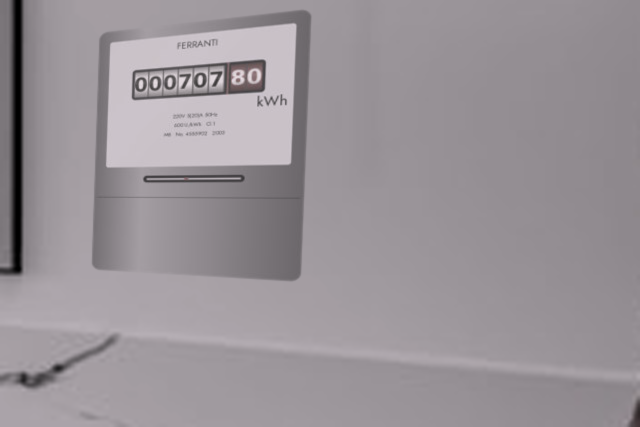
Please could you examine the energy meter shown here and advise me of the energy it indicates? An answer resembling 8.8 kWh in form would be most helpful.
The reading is 707.80 kWh
